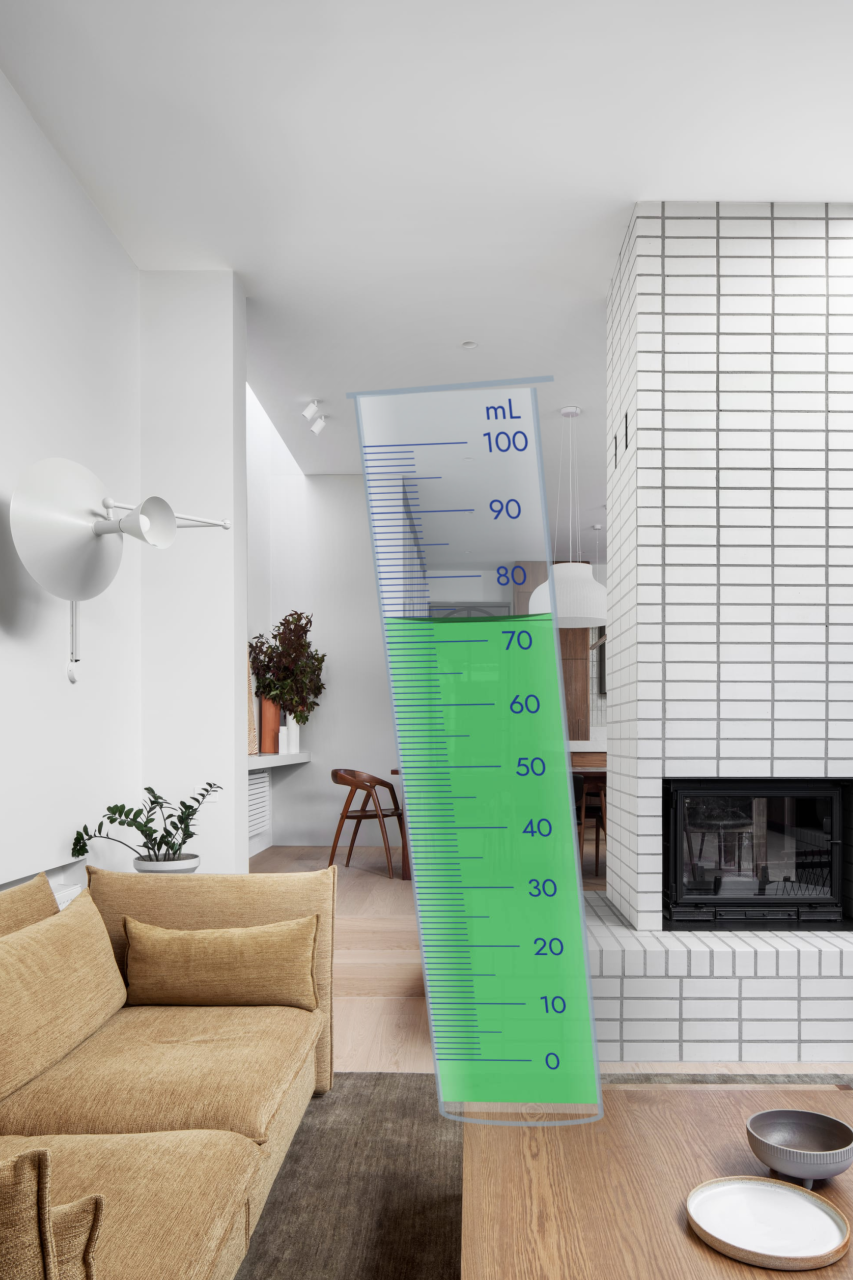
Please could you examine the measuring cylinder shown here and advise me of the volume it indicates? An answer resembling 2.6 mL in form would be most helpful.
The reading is 73 mL
